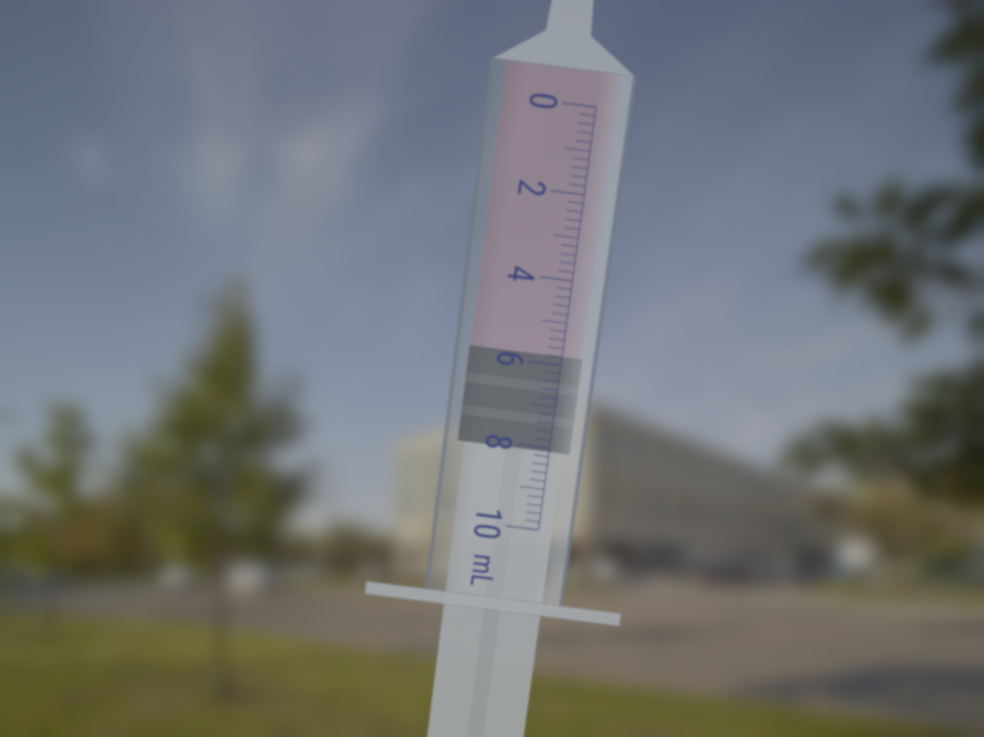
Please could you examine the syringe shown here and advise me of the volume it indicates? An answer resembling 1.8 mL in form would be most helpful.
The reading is 5.8 mL
